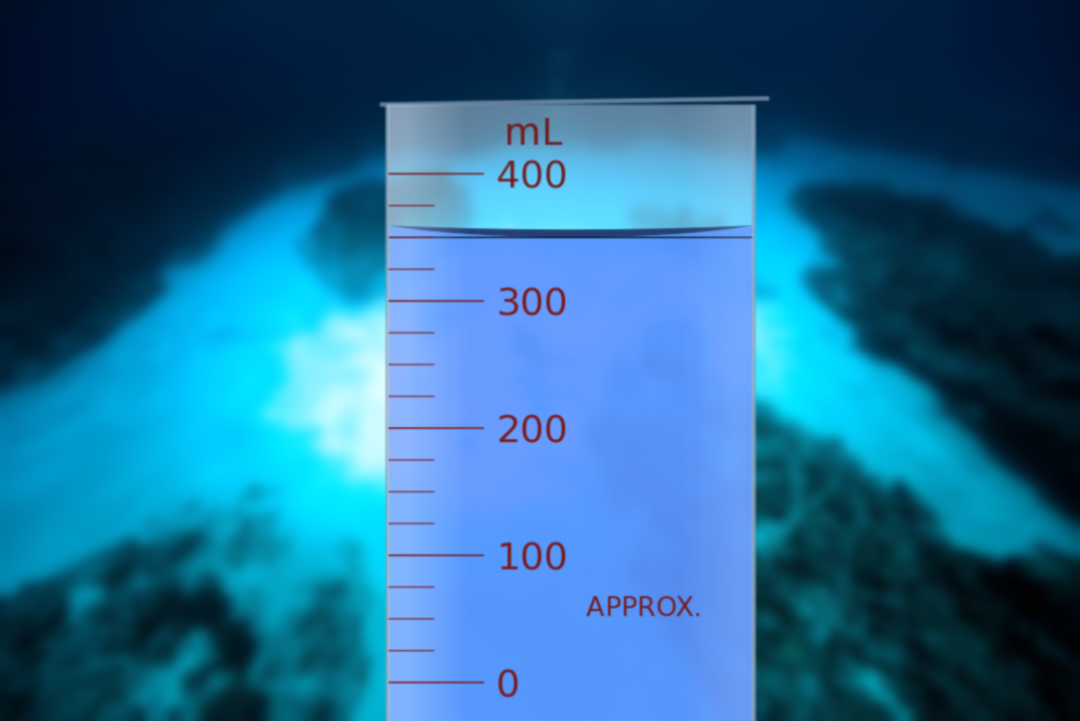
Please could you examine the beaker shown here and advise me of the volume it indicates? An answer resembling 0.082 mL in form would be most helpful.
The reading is 350 mL
